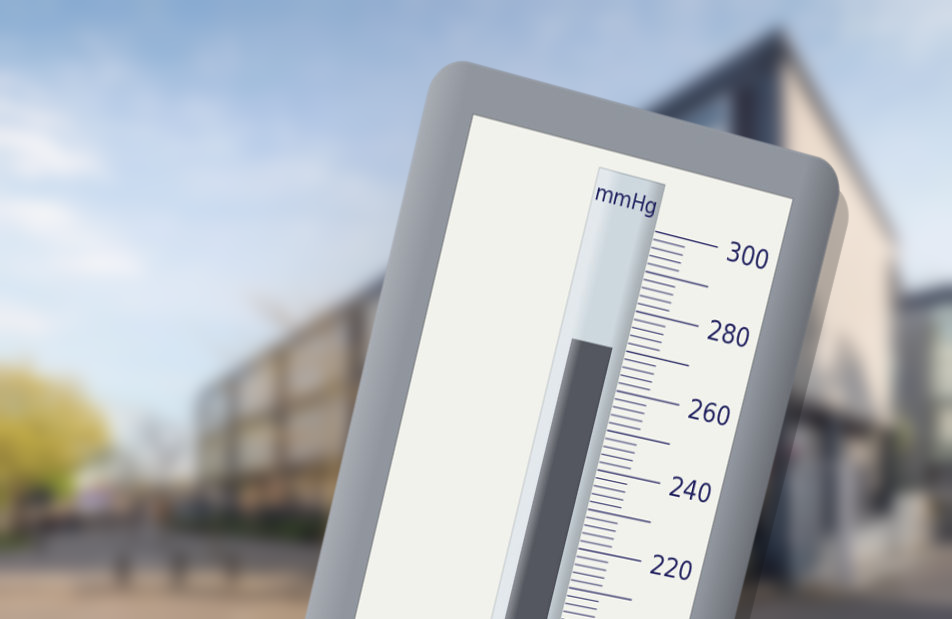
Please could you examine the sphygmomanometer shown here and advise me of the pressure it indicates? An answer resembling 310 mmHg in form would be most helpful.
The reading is 270 mmHg
